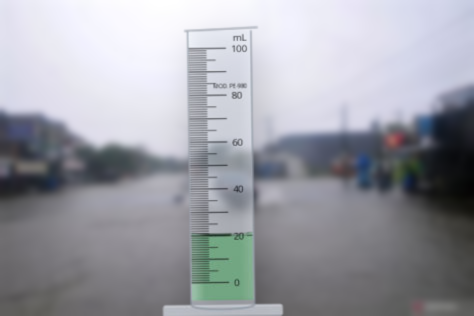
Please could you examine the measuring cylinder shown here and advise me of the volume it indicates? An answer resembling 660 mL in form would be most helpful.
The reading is 20 mL
